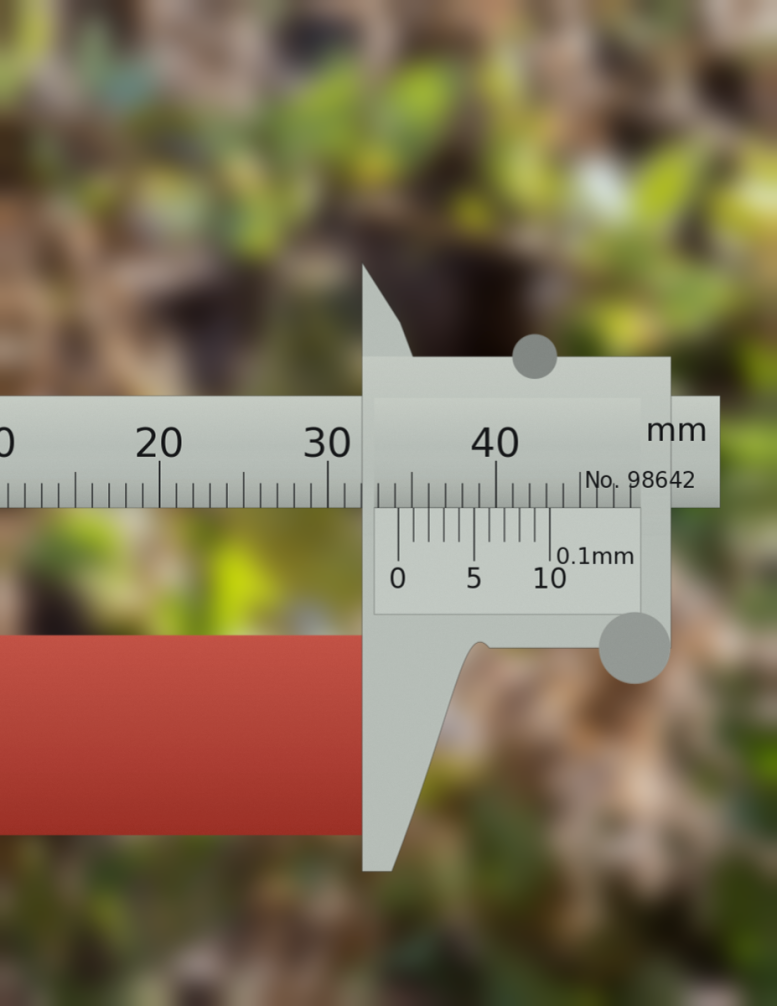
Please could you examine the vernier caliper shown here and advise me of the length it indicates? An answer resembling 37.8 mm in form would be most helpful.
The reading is 34.2 mm
